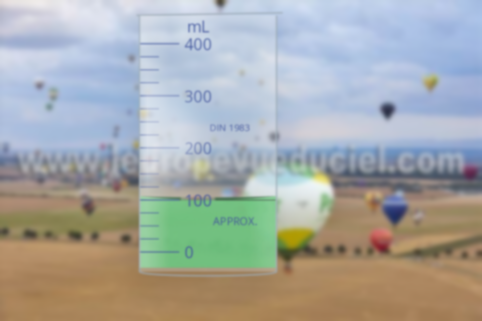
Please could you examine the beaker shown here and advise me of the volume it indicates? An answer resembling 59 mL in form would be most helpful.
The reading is 100 mL
